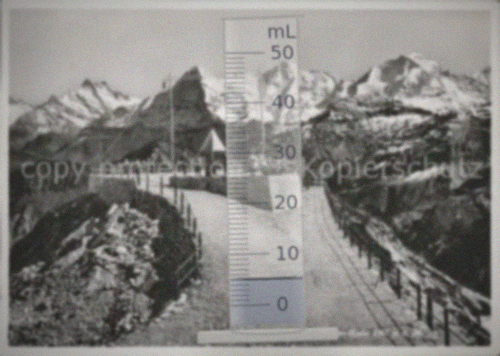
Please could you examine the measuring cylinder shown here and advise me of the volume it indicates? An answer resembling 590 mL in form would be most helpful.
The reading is 5 mL
